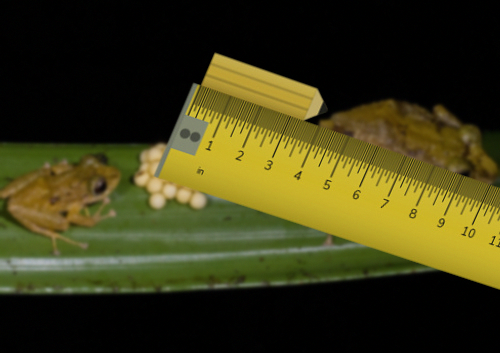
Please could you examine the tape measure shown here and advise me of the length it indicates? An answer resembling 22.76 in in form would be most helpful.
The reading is 4 in
